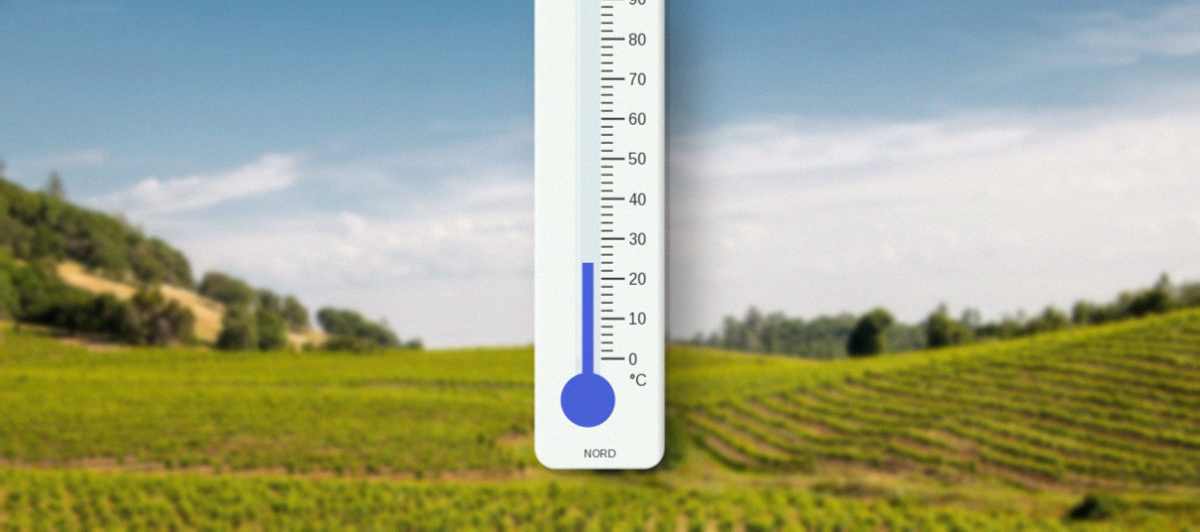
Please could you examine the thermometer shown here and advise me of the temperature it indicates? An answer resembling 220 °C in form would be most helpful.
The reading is 24 °C
